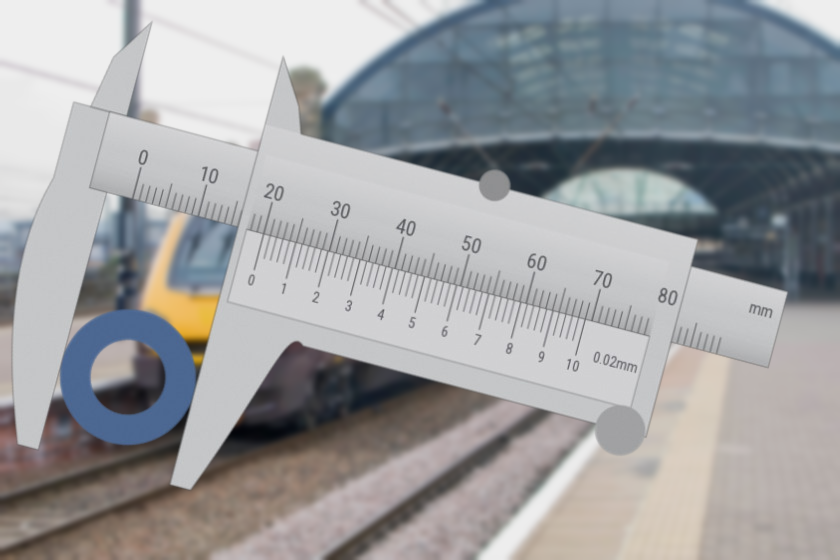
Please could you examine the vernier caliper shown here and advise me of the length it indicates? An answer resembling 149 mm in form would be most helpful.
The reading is 20.0 mm
